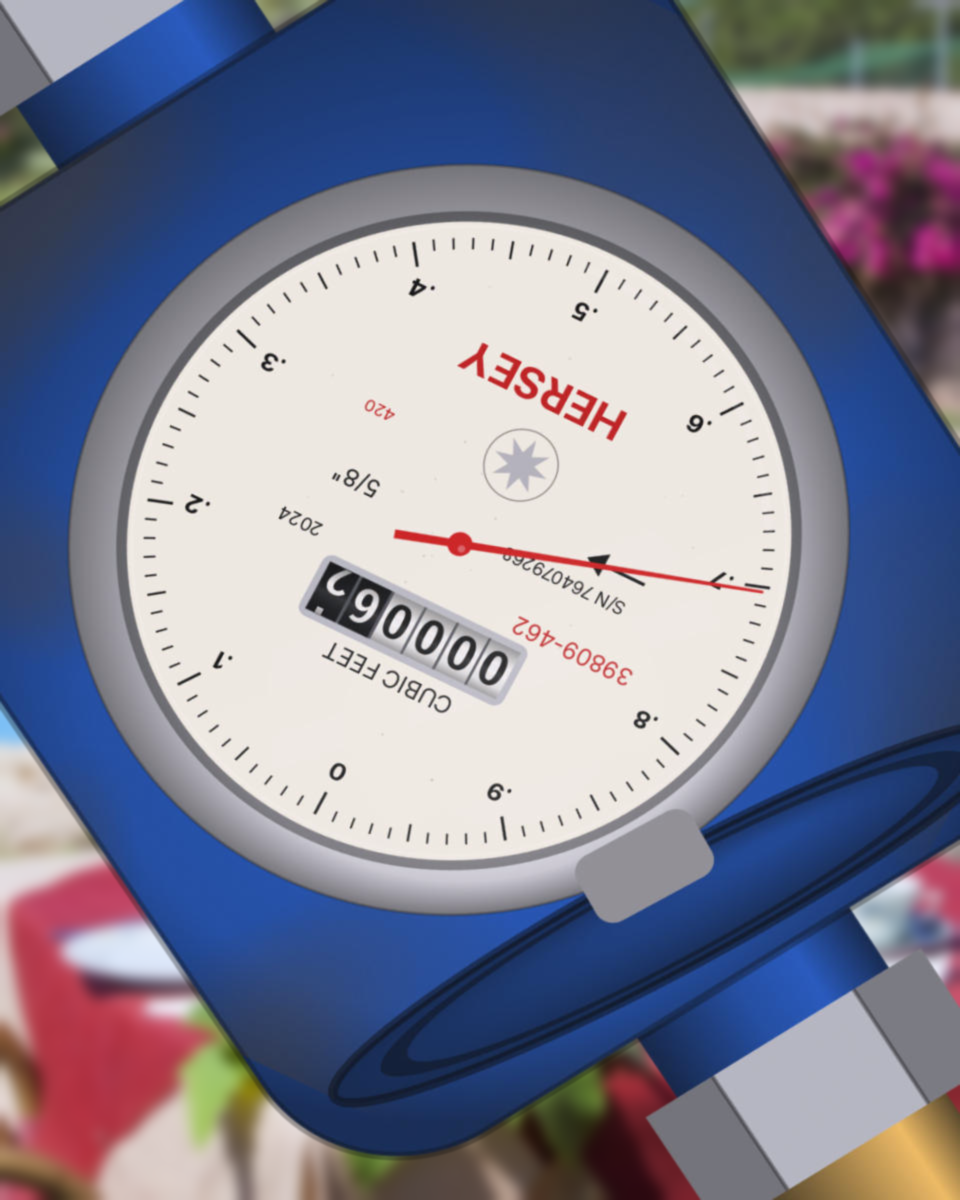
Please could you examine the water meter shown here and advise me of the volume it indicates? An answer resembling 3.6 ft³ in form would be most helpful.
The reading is 61.70 ft³
